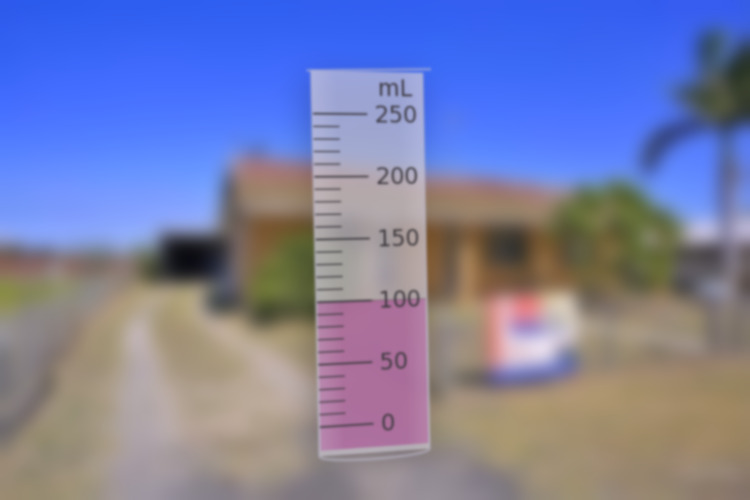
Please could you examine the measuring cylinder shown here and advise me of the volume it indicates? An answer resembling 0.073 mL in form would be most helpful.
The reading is 100 mL
